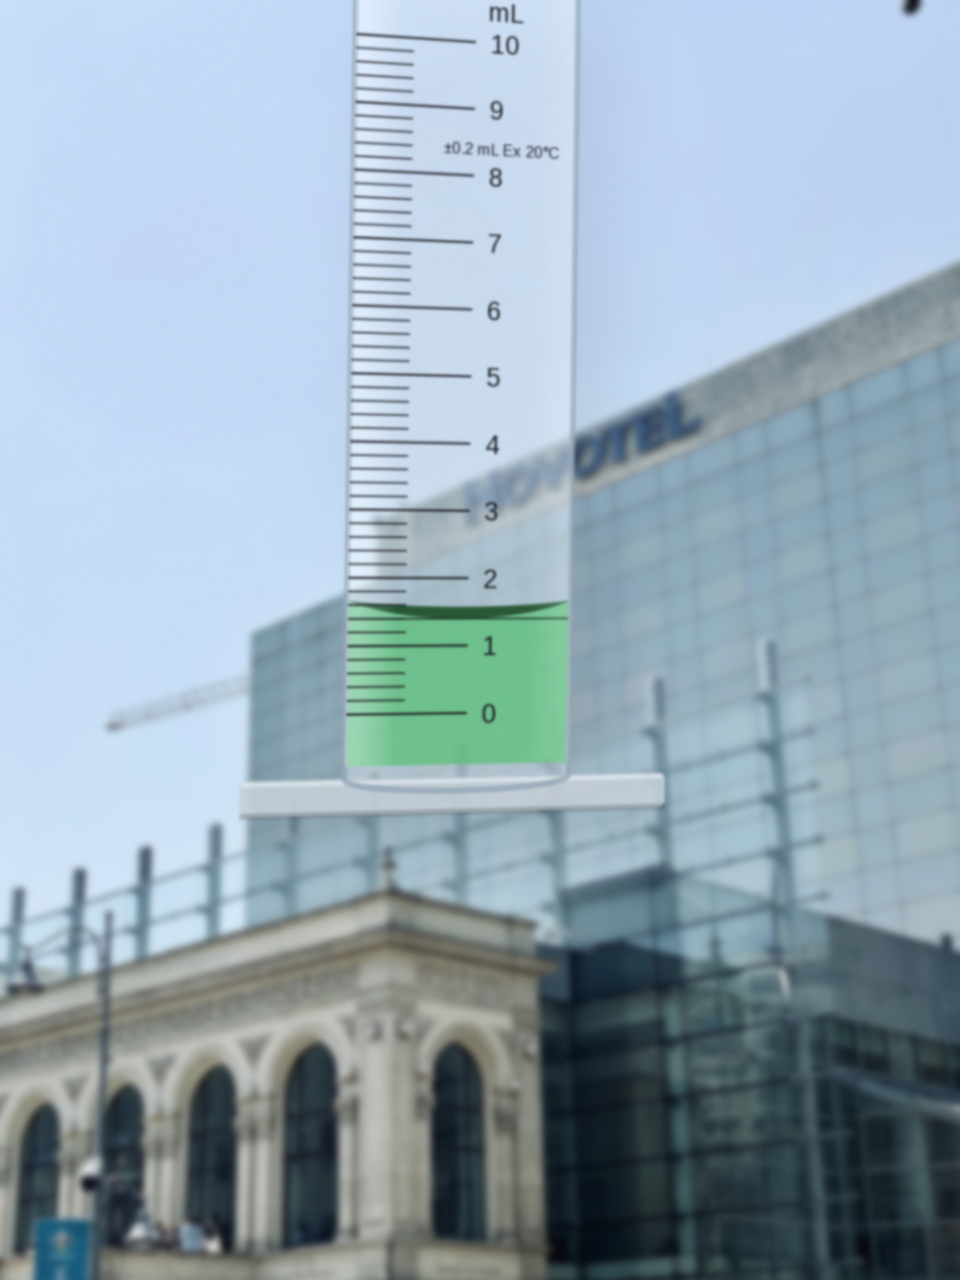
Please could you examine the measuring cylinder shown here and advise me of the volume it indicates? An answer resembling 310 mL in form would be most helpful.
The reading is 1.4 mL
